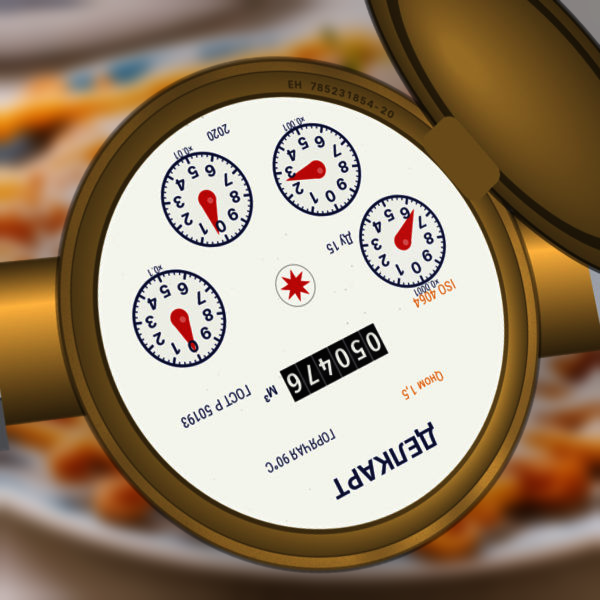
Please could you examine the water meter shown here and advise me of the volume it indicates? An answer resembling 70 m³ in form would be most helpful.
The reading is 50476.0026 m³
